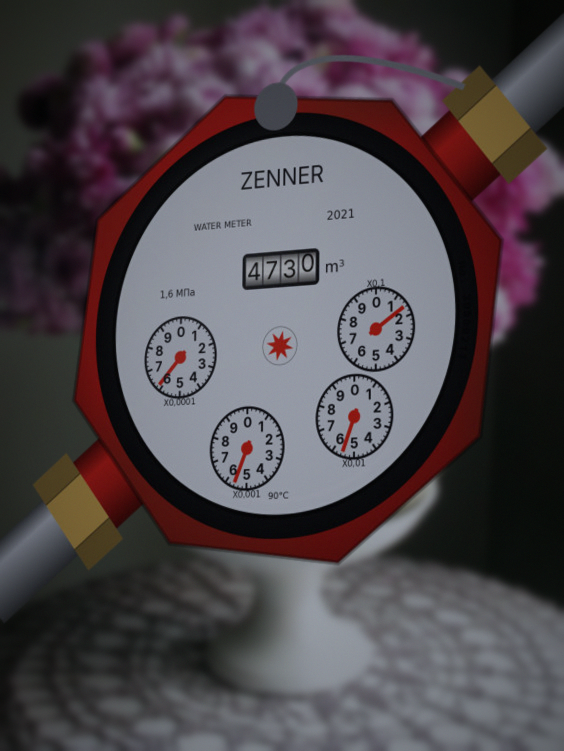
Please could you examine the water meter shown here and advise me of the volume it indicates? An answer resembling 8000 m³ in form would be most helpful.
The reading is 4730.1556 m³
